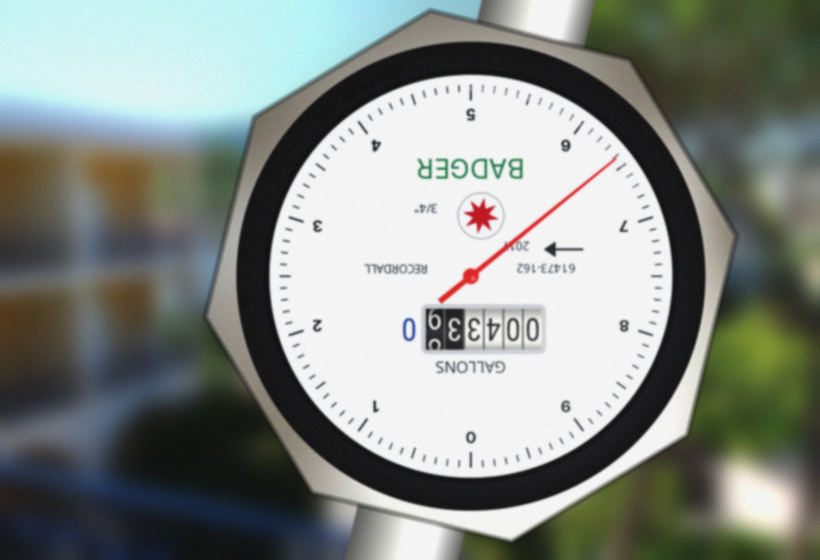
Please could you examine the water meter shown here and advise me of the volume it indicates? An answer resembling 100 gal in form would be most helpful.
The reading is 43386.4 gal
